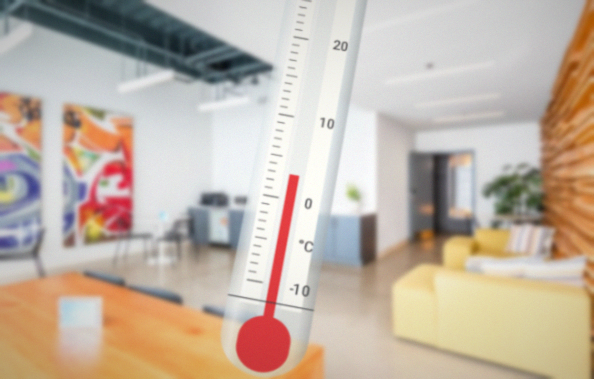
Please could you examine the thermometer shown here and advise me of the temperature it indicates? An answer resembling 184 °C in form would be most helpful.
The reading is 3 °C
